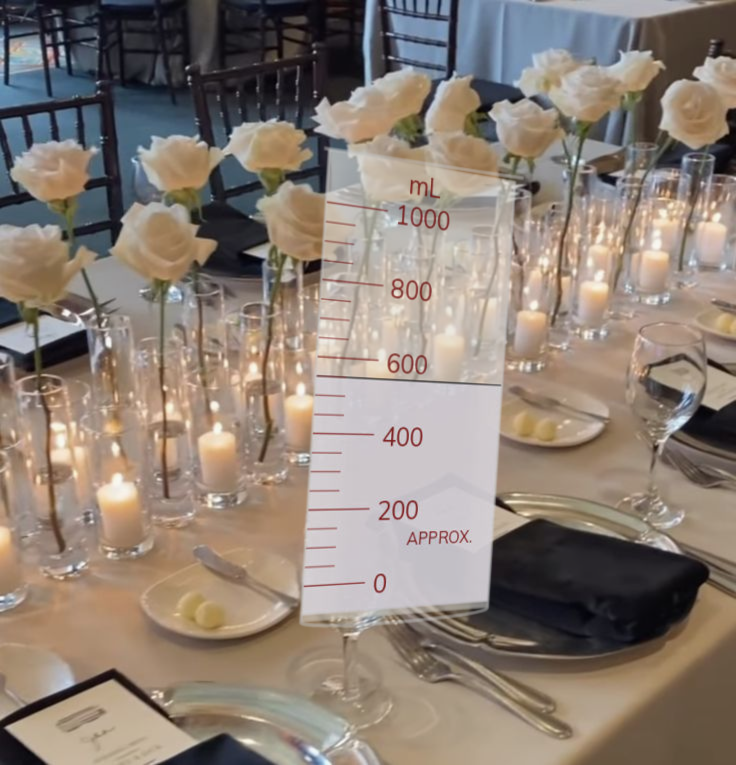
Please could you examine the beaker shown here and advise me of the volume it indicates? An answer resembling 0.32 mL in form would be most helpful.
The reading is 550 mL
